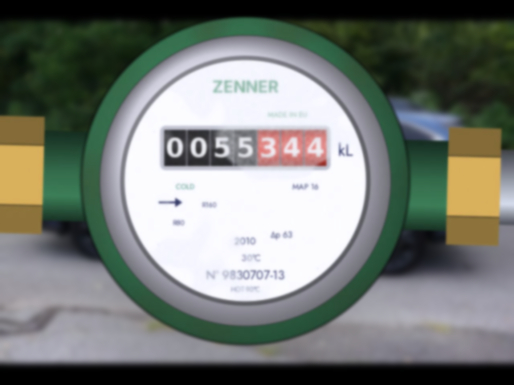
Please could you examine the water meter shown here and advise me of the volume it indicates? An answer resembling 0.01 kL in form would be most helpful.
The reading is 55.344 kL
